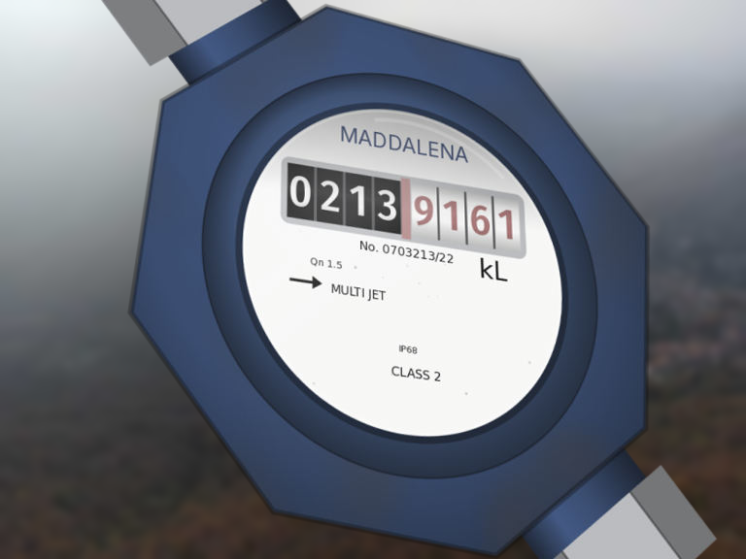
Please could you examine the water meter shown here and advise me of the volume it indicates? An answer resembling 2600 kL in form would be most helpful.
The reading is 213.9161 kL
